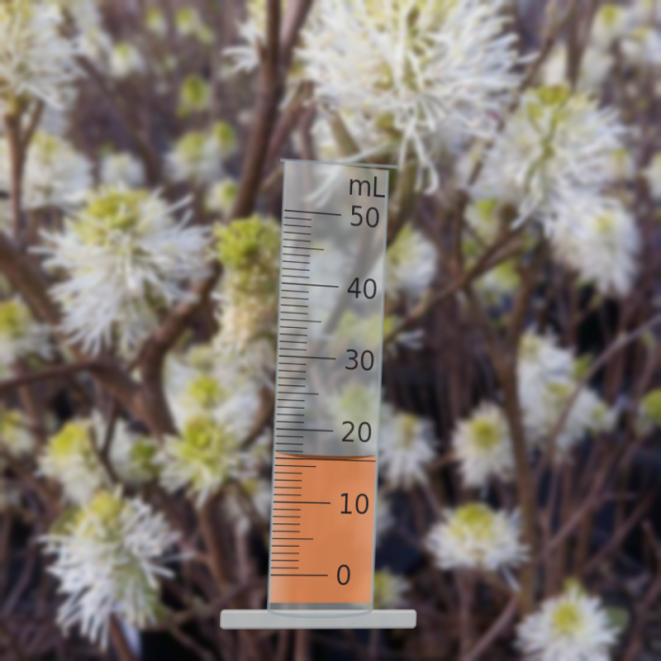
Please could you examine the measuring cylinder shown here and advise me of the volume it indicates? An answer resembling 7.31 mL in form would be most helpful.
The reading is 16 mL
